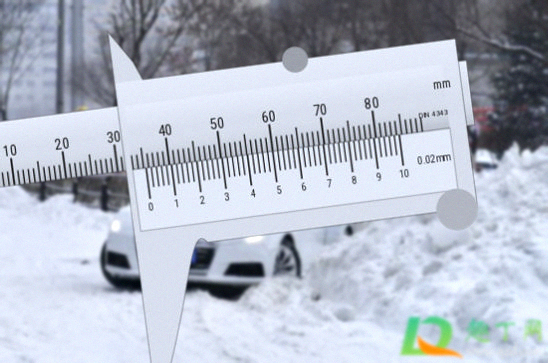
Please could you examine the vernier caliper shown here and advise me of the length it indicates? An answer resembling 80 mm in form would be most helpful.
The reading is 35.5 mm
